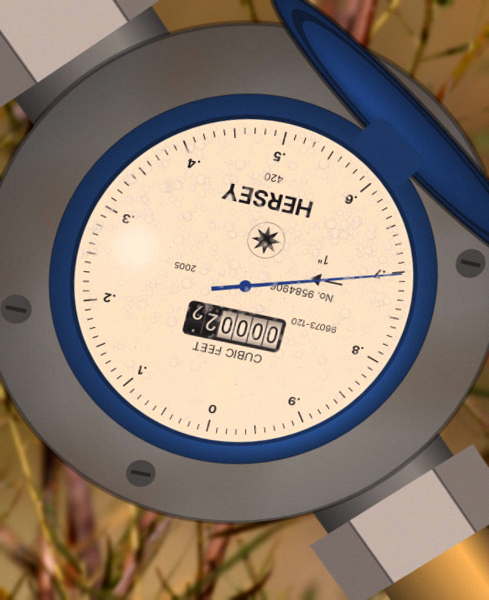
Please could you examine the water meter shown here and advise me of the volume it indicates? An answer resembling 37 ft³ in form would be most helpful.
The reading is 21.70 ft³
